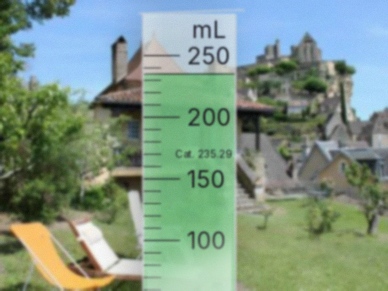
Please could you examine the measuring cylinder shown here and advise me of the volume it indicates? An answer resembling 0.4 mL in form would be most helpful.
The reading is 235 mL
